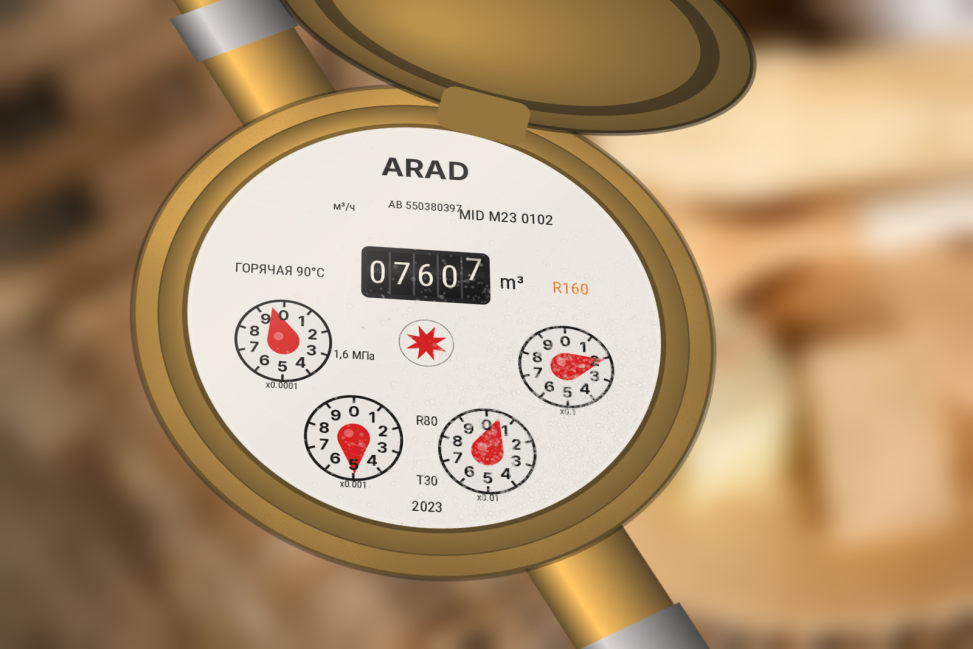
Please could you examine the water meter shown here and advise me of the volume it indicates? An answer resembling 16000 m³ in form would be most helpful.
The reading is 7607.2049 m³
